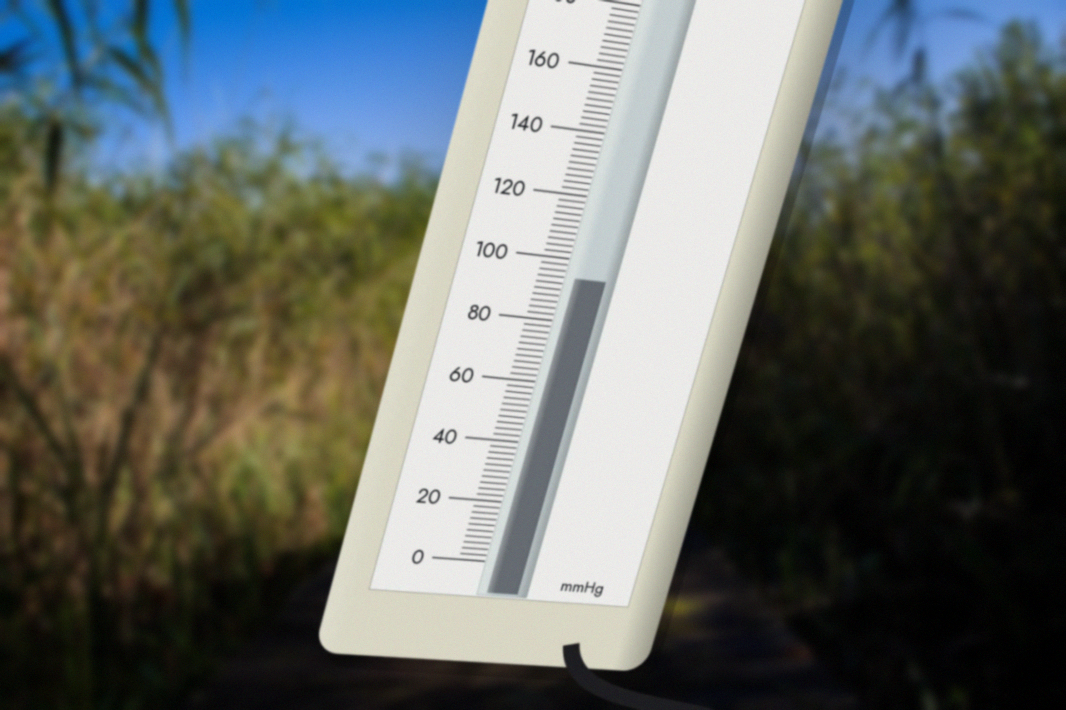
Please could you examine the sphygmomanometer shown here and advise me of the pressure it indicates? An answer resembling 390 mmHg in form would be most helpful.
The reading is 94 mmHg
